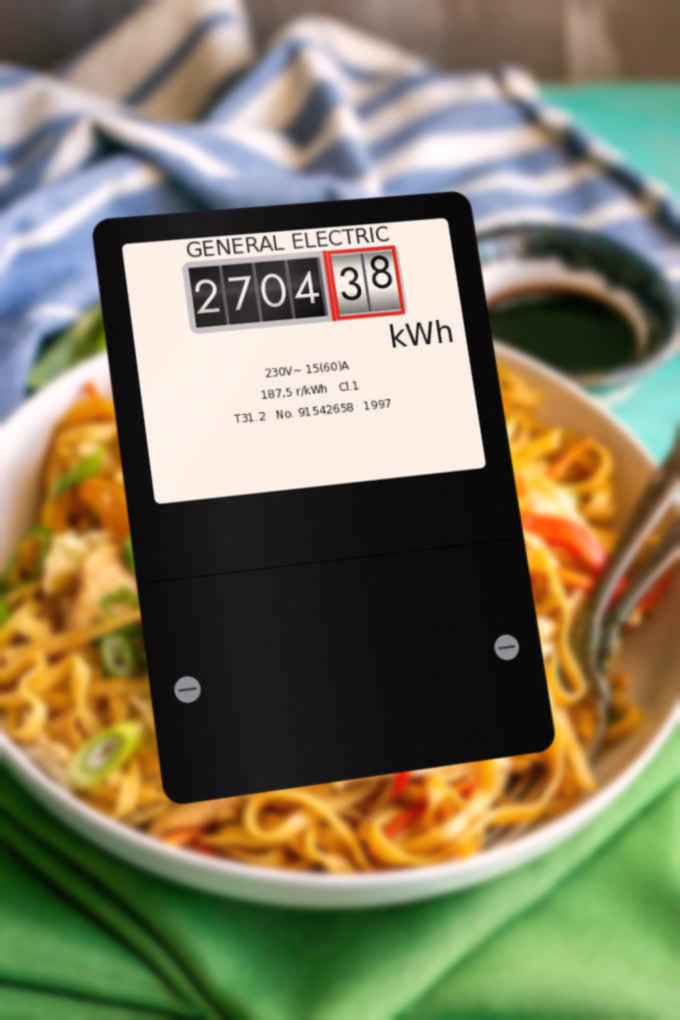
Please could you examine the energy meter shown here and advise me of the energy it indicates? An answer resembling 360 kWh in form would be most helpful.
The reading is 2704.38 kWh
